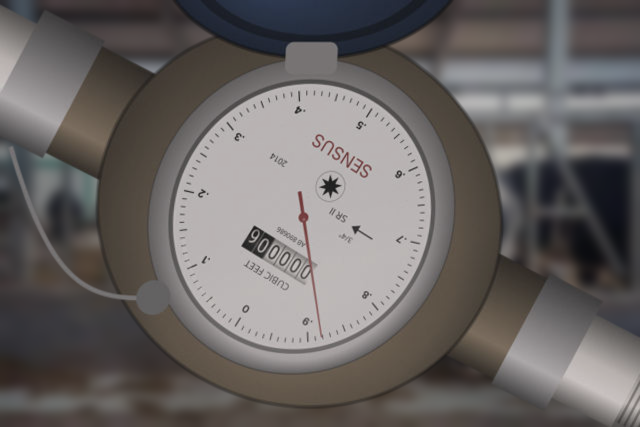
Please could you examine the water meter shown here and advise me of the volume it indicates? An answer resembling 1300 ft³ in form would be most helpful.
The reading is 5.88 ft³
